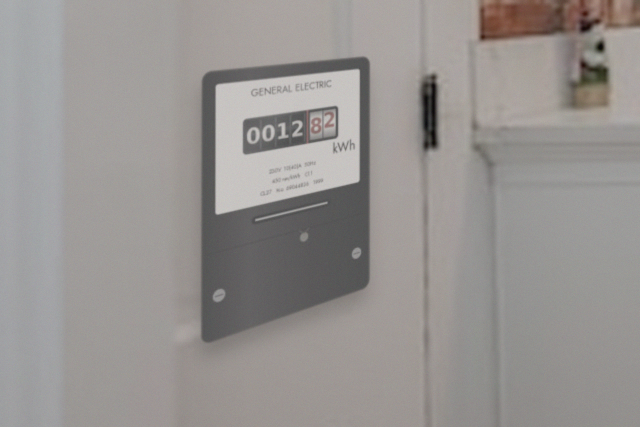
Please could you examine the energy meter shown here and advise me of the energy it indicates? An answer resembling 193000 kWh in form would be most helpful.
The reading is 12.82 kWh
